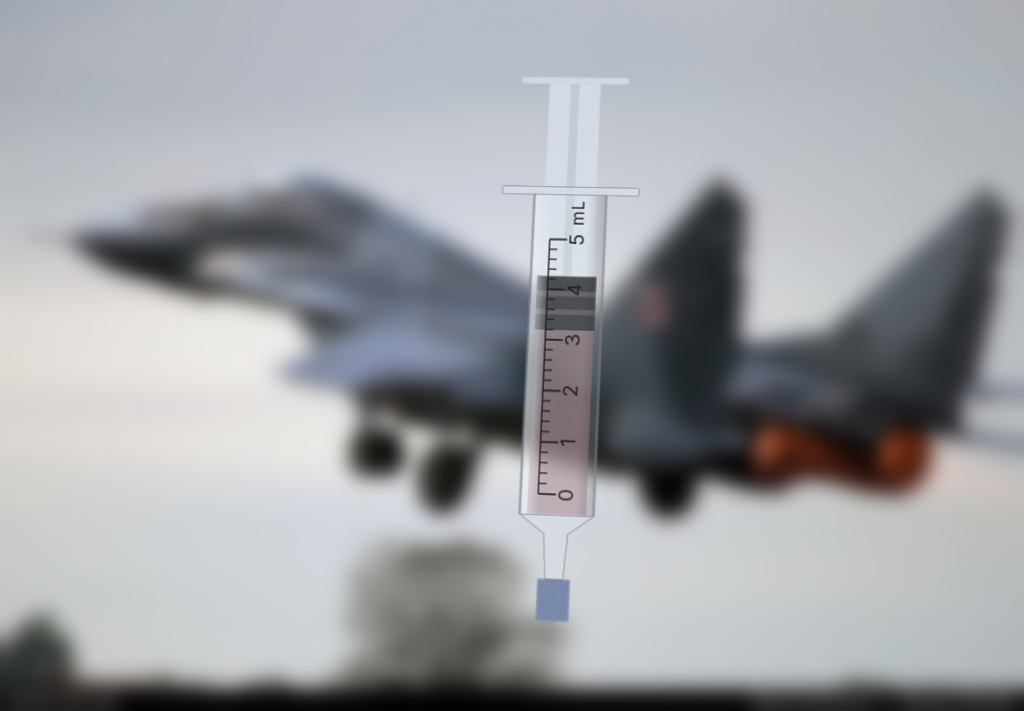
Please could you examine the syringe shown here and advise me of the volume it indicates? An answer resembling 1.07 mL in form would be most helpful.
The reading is 3.2 mL
